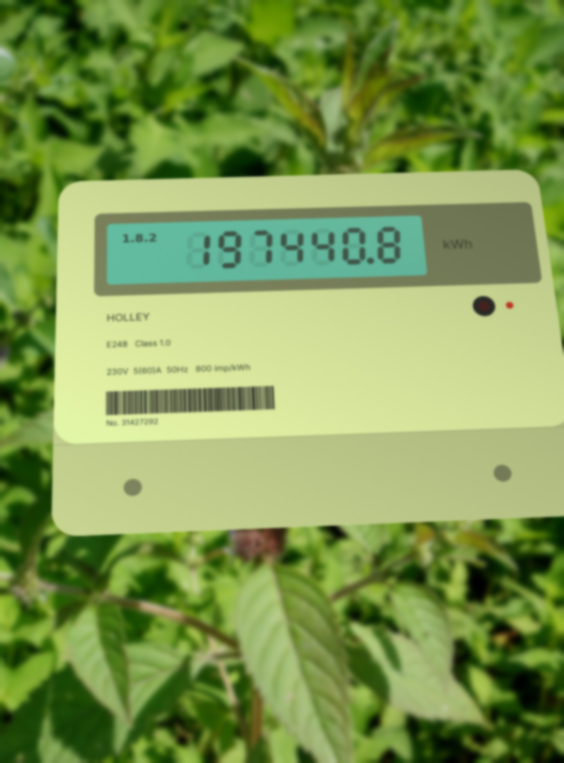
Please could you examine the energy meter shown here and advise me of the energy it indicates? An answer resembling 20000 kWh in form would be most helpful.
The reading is 197440.8 kWh
